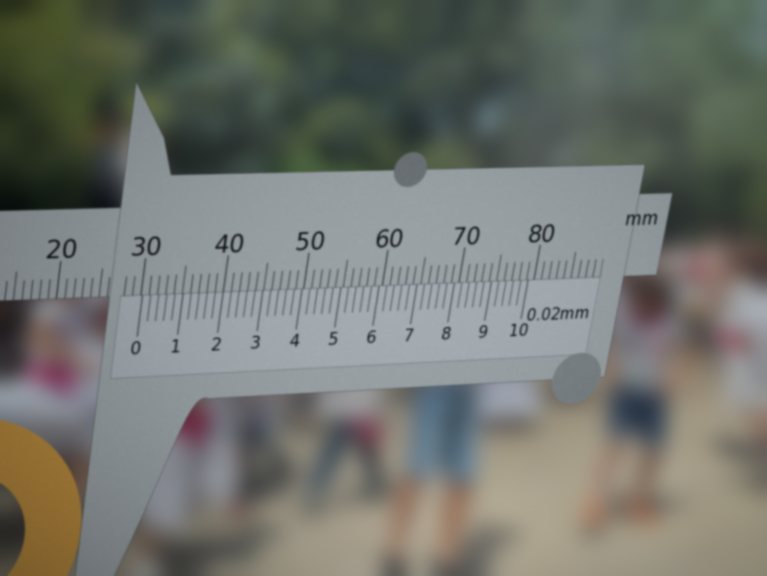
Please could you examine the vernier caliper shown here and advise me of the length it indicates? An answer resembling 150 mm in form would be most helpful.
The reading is 30.2 mm
